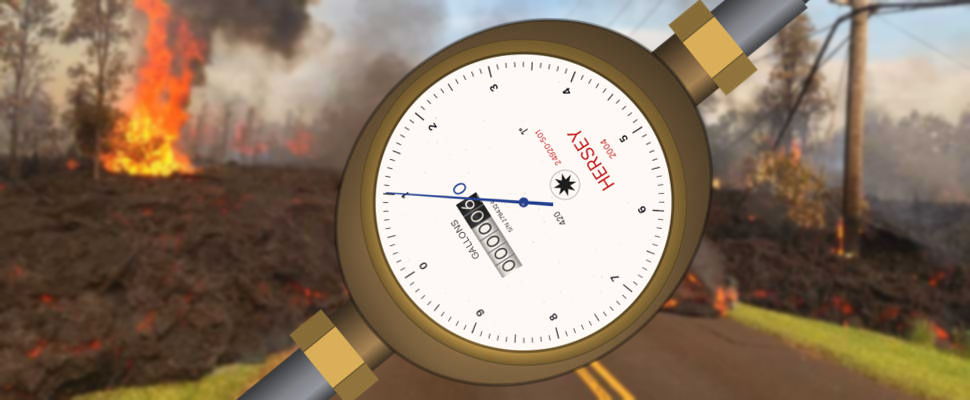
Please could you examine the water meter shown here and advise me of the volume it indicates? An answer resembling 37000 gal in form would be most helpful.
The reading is 61.0 gal
